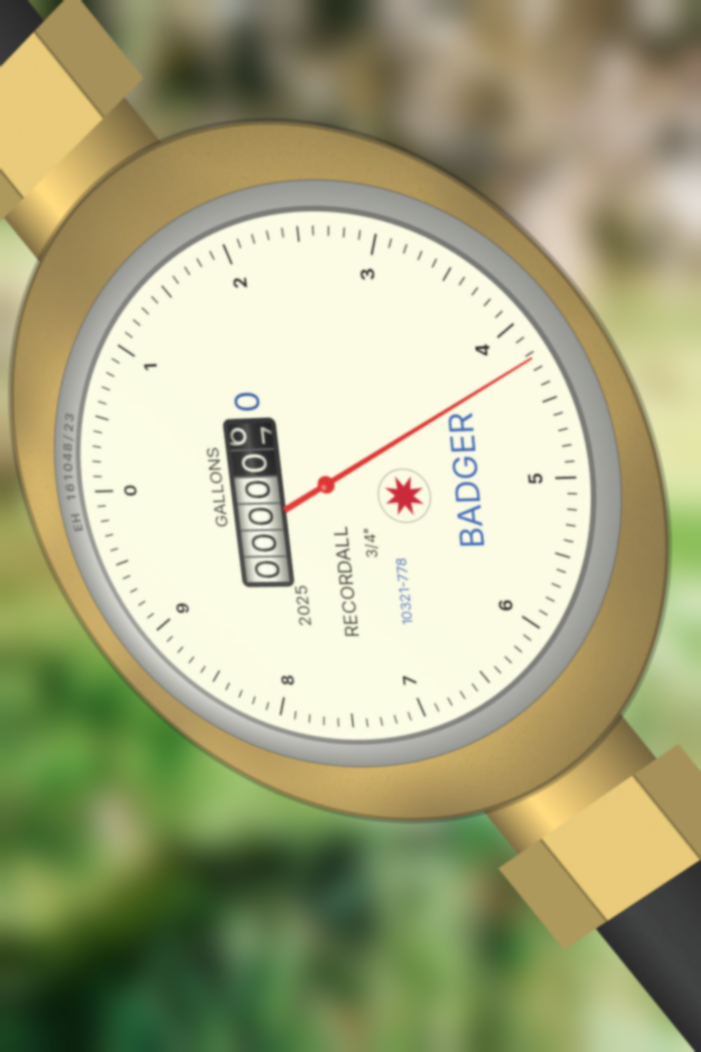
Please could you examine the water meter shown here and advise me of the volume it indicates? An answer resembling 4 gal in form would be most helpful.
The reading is 64.2 gal
